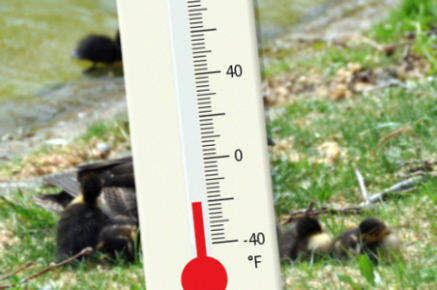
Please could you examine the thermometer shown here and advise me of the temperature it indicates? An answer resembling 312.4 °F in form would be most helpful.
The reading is -20 °F
